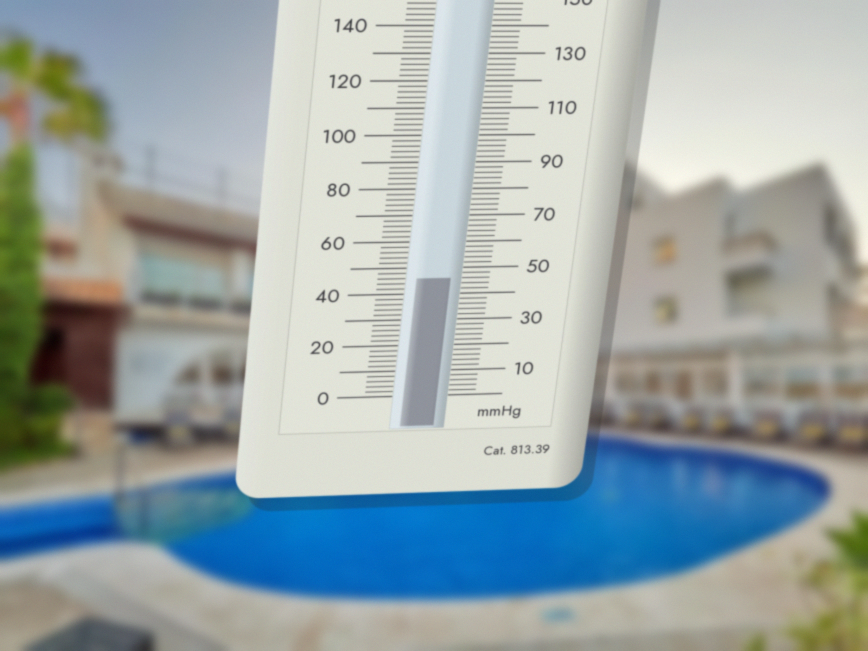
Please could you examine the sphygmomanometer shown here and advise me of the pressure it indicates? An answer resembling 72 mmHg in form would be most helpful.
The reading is 46 mmHg
